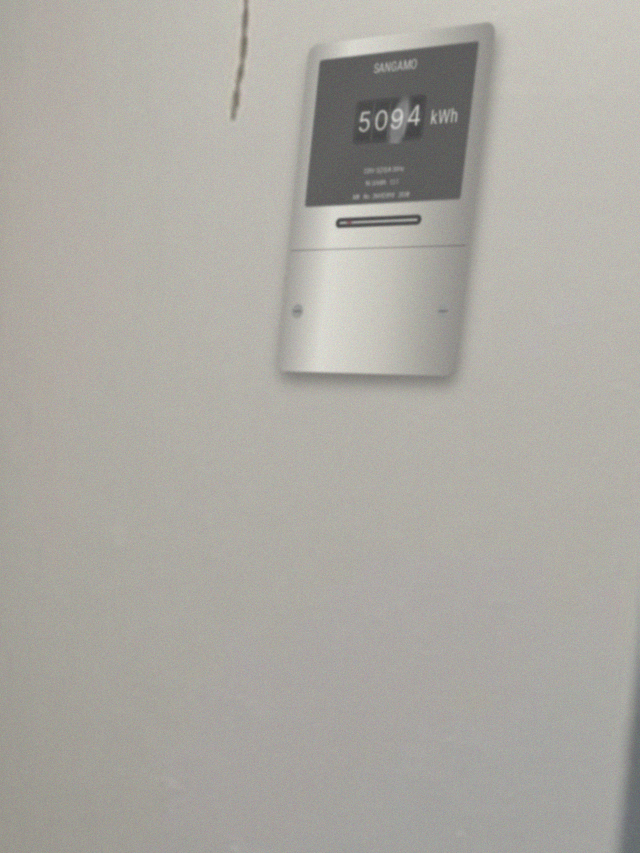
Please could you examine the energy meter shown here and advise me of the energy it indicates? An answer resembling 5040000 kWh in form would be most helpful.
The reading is 5094 kWh
